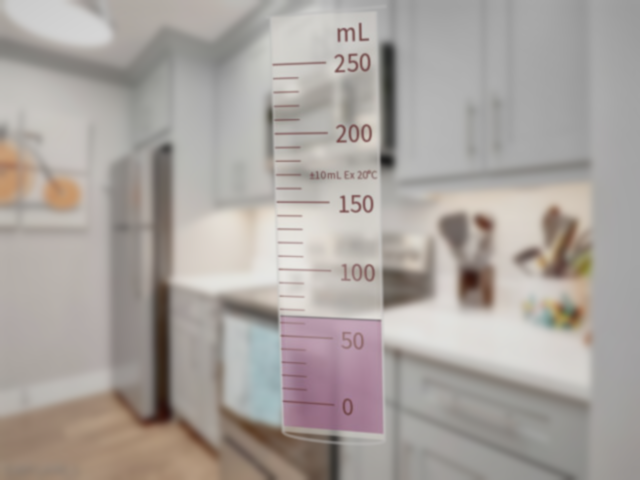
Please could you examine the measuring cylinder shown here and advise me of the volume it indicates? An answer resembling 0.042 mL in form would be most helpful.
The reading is 65 mL
